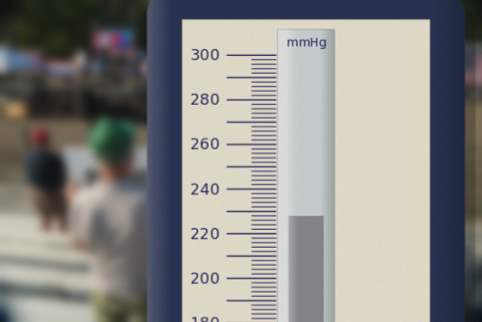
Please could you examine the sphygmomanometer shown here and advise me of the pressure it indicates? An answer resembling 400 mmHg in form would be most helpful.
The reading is 228 mmHg
